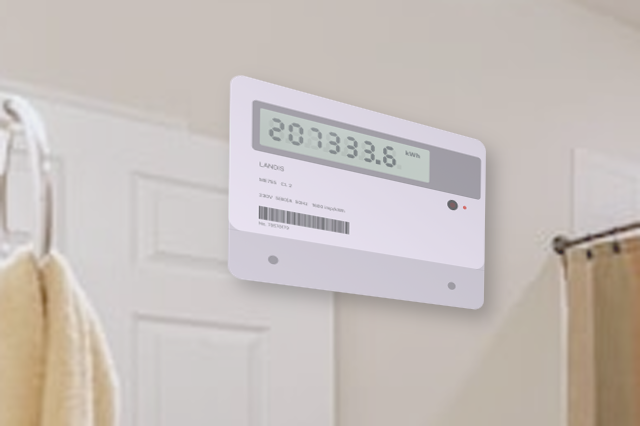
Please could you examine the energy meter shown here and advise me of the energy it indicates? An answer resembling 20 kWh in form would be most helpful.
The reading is 207333.6 kWh
